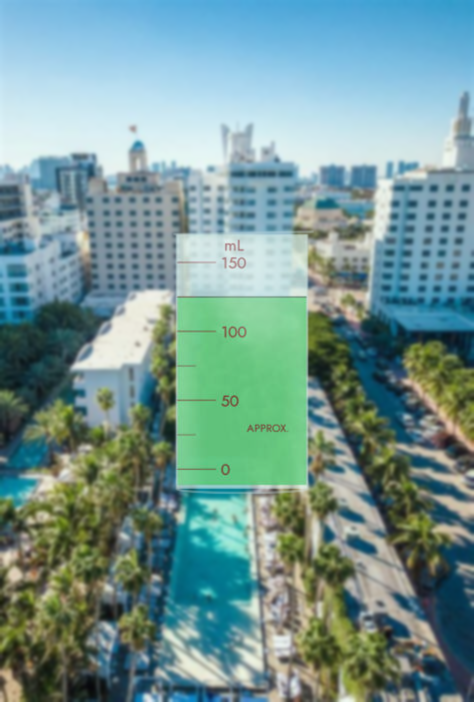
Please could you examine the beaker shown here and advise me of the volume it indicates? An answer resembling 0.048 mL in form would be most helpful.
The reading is 125 mL
